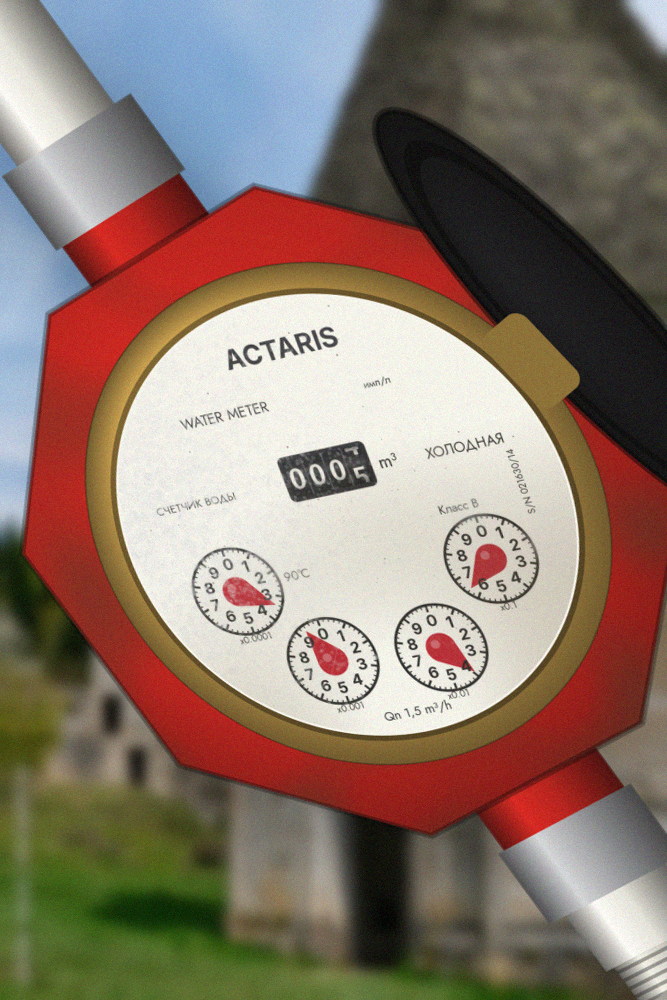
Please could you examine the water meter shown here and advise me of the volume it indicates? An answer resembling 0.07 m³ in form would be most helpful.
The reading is 4.6393 m³
